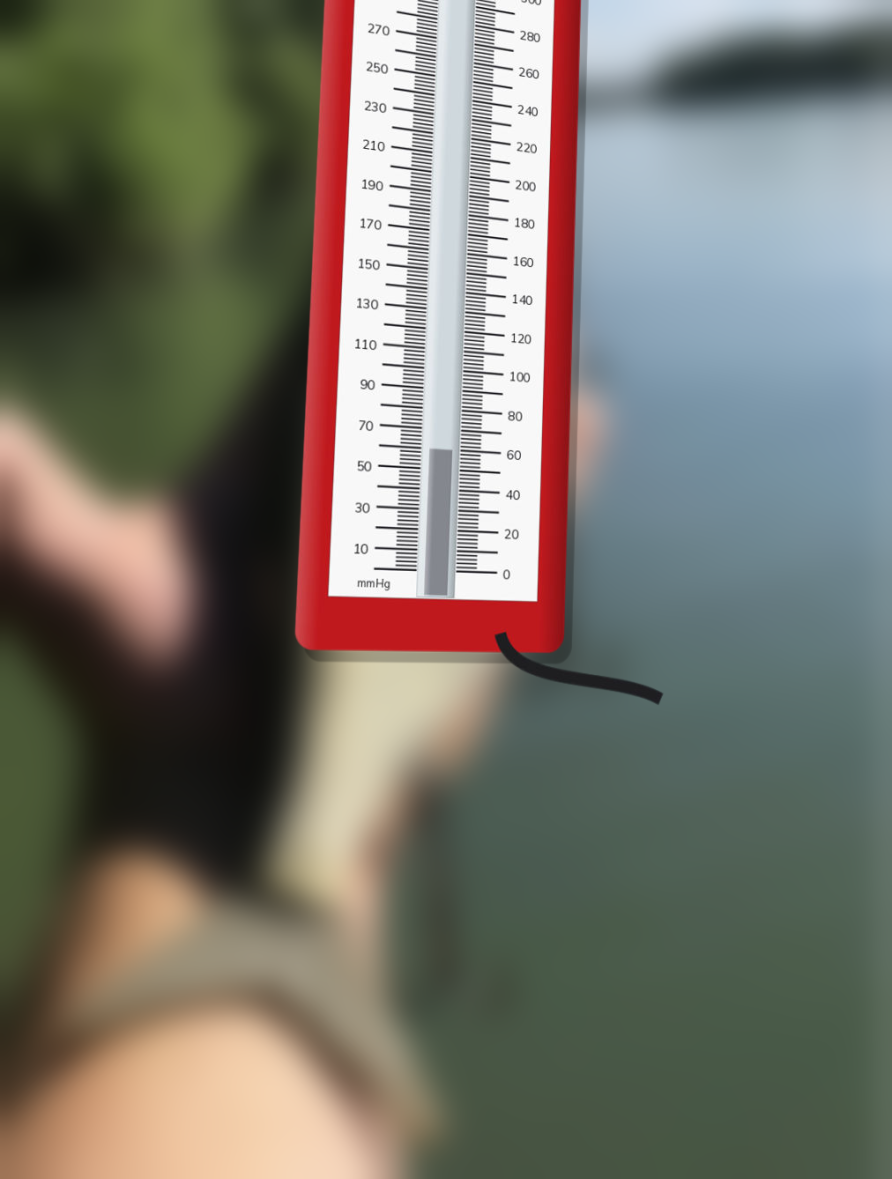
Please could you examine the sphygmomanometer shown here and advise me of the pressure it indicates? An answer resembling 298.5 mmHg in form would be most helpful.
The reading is 60 mmHg
